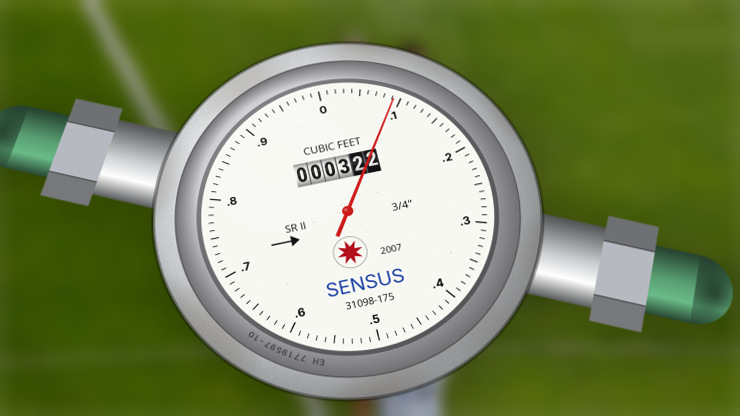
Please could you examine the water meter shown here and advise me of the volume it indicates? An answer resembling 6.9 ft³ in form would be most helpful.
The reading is 322.09 ft³
